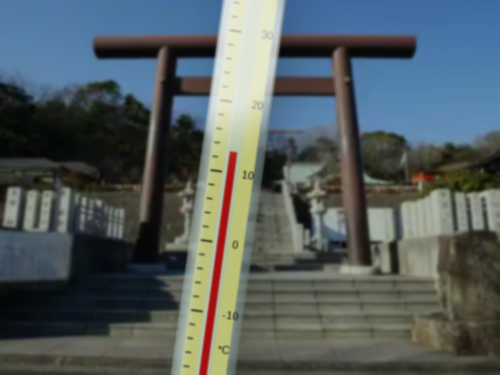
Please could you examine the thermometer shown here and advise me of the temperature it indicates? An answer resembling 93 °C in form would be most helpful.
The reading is 13 °C
